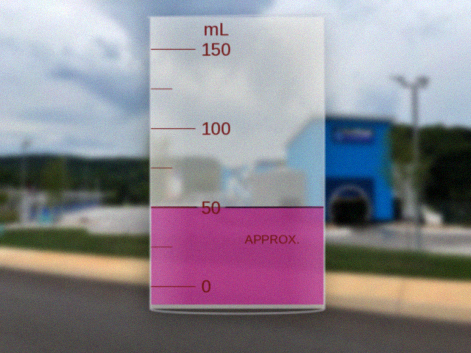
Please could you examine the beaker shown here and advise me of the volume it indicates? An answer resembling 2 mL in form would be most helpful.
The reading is 50 mL
